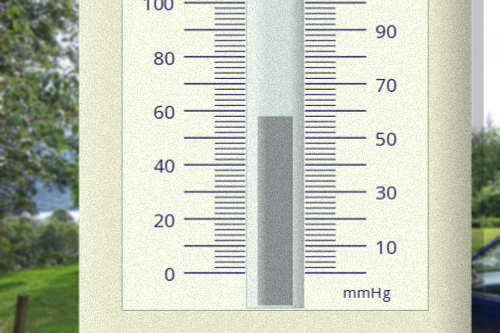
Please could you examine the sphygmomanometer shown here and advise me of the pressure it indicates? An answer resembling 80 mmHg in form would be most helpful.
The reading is 58 mmHg
